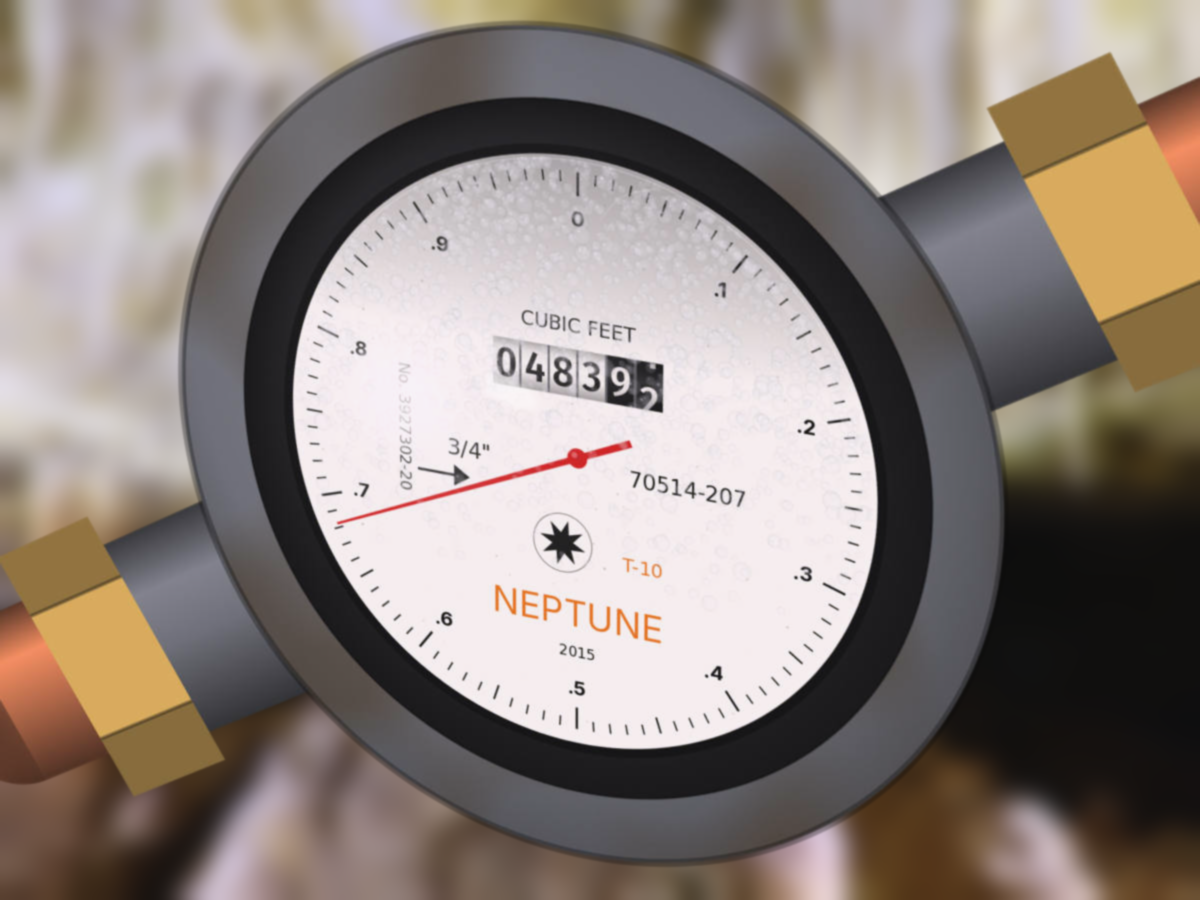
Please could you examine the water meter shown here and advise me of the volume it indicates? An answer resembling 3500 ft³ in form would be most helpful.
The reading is 48391.68 ft³
